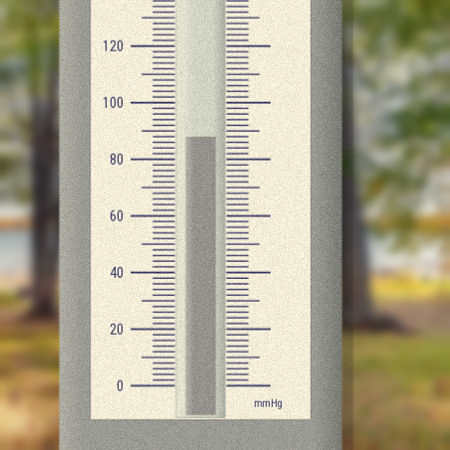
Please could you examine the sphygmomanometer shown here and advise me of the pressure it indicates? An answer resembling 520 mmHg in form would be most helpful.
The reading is 88 mmHg
